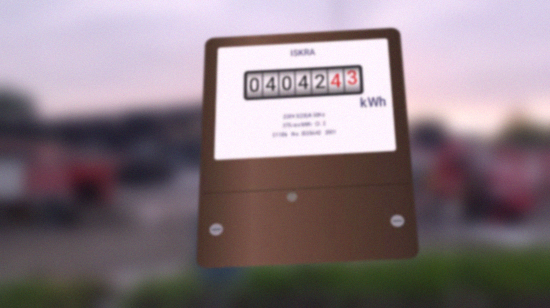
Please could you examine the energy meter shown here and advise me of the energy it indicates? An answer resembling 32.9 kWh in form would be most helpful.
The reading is 4042.43 kWh
